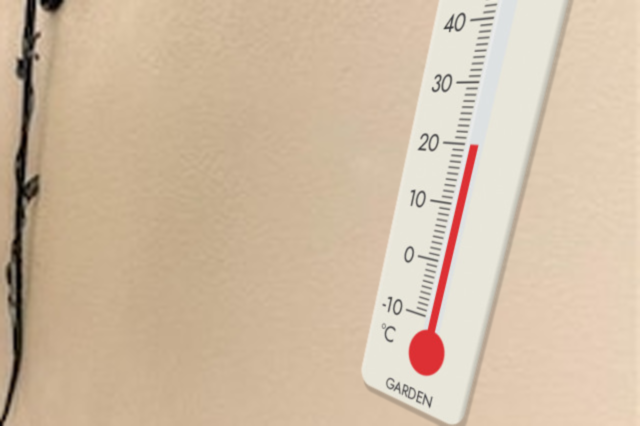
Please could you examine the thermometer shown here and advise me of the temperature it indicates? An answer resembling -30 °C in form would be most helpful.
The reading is 20 °C
